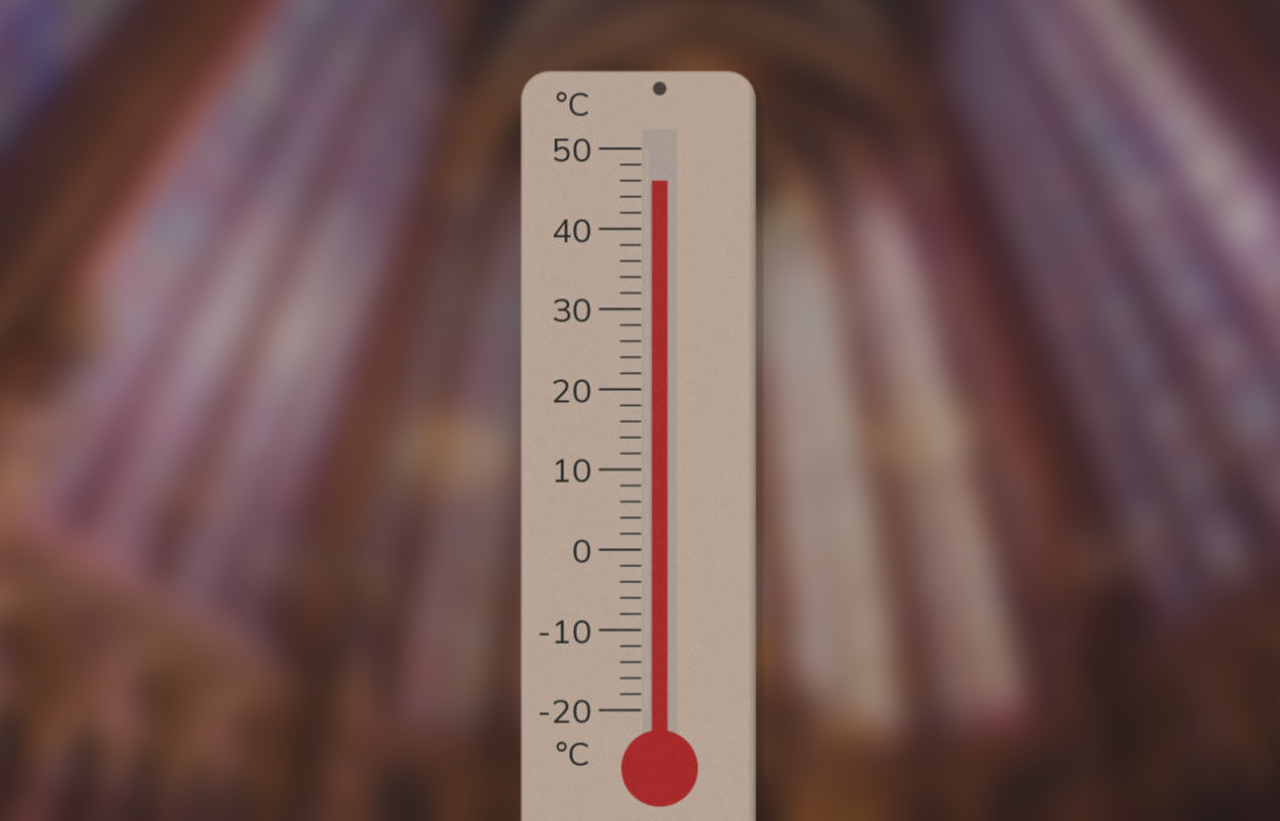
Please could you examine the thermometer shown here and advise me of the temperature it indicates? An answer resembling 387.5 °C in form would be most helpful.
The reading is 46 °C
